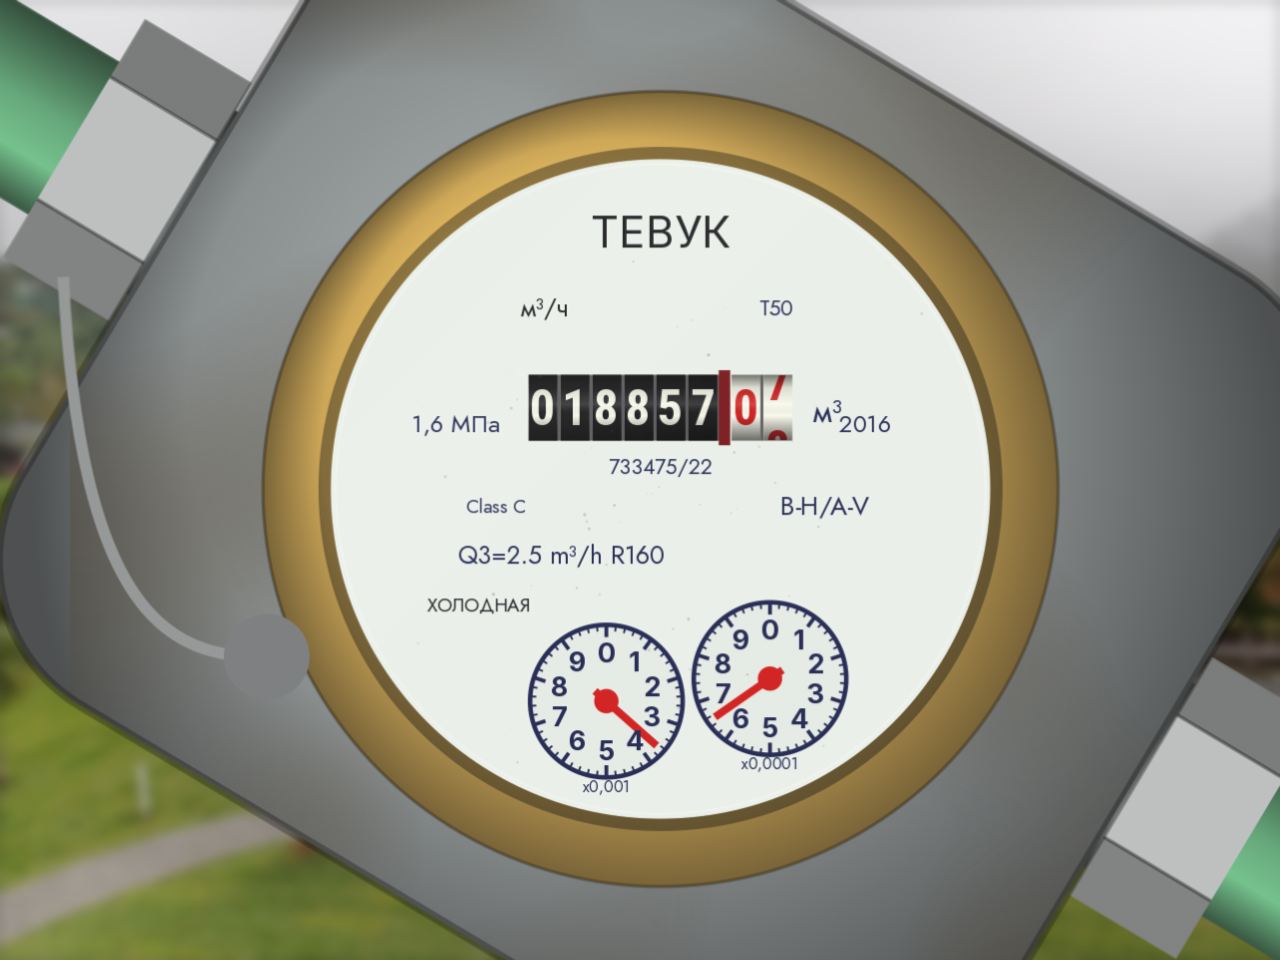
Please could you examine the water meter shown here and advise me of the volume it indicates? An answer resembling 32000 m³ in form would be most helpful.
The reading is 18857.0736 m³
